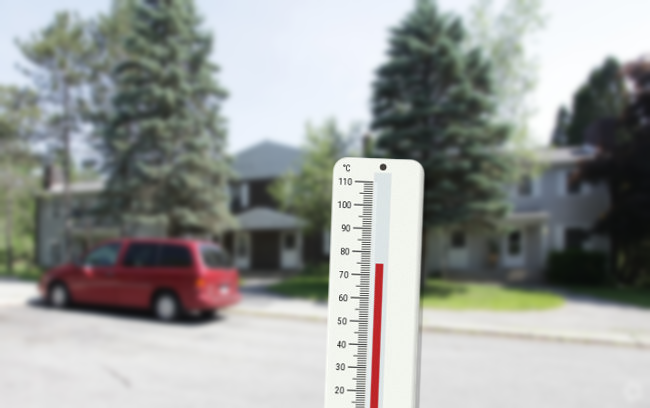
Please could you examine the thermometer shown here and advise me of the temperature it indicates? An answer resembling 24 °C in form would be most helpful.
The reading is 75 °C
